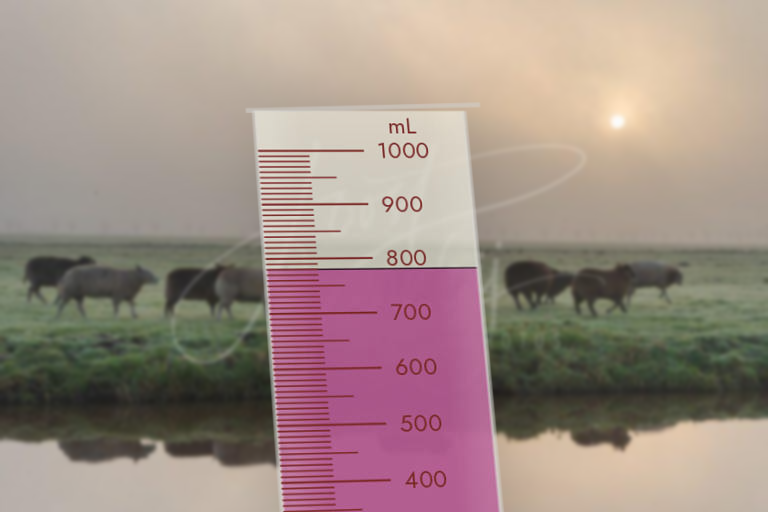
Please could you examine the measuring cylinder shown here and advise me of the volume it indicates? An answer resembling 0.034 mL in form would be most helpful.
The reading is 780 mL
